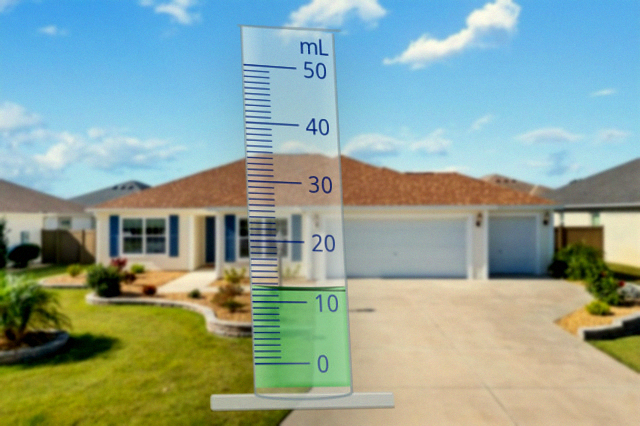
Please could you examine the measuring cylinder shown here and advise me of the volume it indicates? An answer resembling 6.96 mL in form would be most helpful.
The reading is 12 mL
